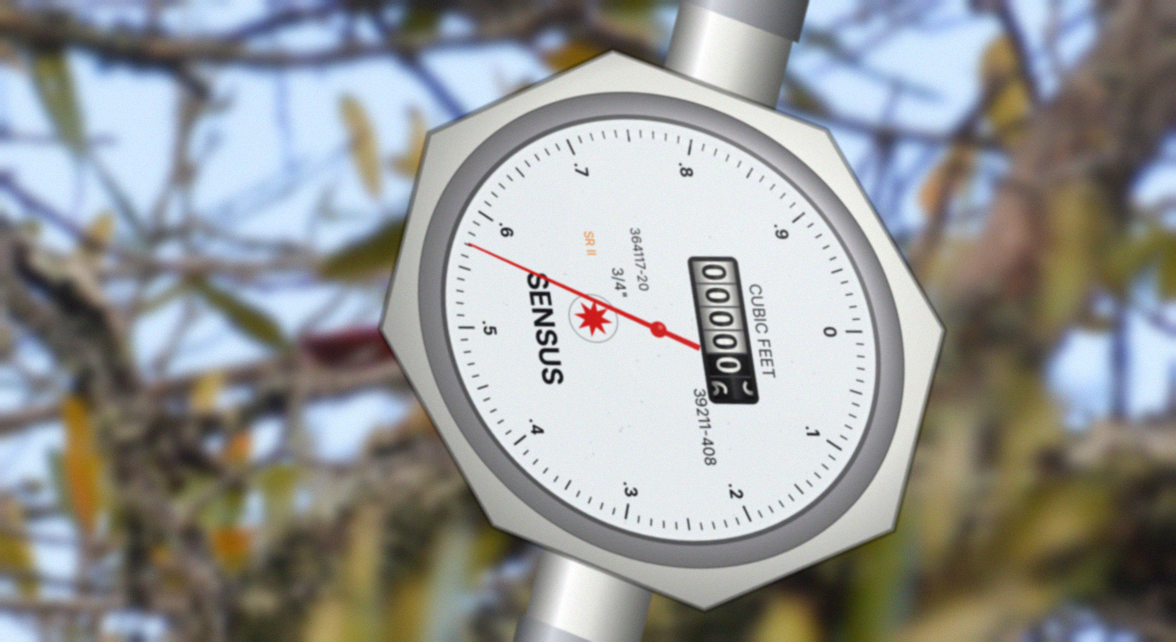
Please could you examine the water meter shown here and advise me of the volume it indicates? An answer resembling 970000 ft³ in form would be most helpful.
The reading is 5.57 ft³
